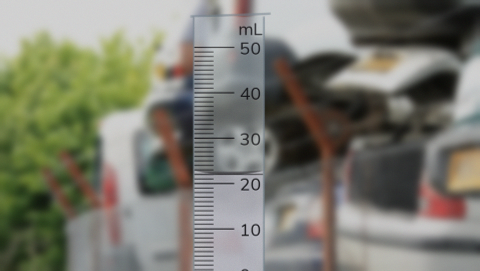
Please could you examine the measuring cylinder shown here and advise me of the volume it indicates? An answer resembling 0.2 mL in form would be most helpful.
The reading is 22 mL
